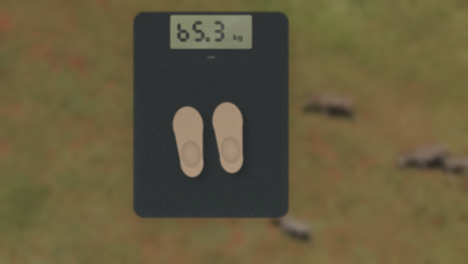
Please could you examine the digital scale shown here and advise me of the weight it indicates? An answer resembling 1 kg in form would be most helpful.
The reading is 65.3 kg
